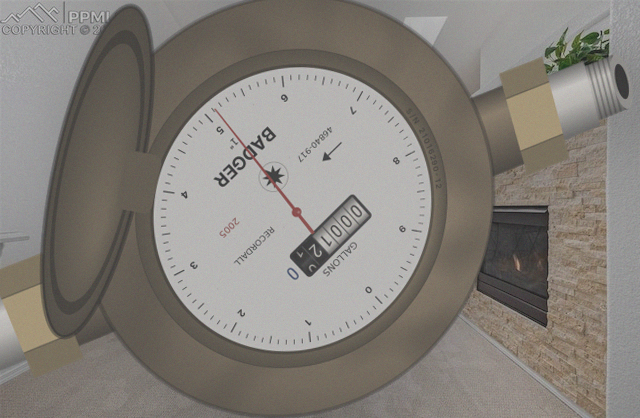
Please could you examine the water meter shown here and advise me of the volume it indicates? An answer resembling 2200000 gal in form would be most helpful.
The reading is 1205.1 gal
